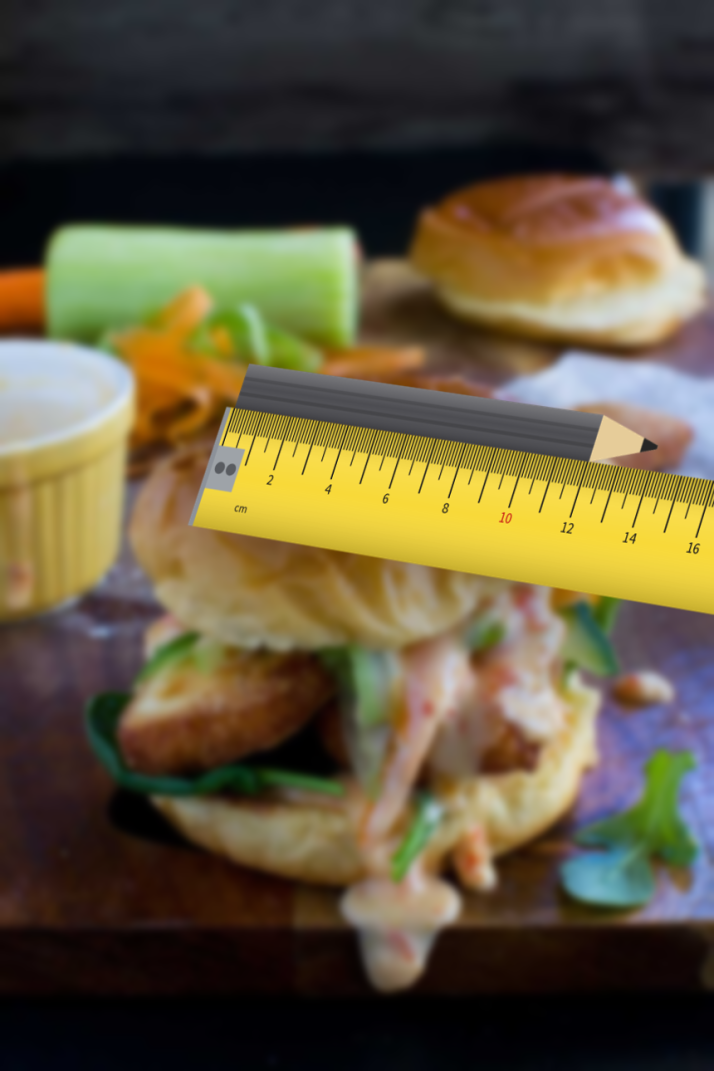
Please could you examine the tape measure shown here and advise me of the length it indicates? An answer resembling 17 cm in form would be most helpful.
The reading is 14 cm
